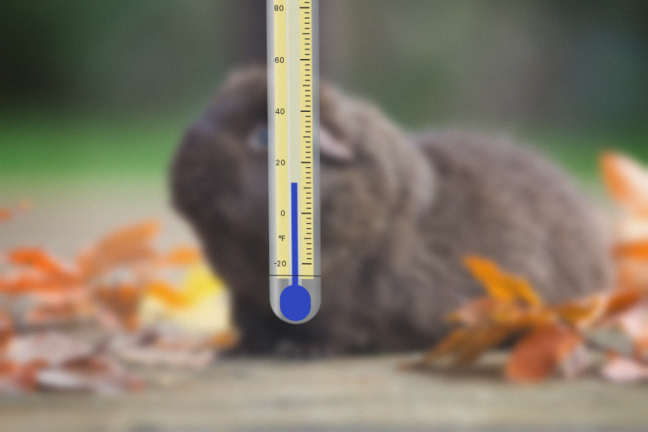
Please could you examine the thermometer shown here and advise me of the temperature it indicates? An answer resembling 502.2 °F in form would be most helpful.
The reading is 12 °F
